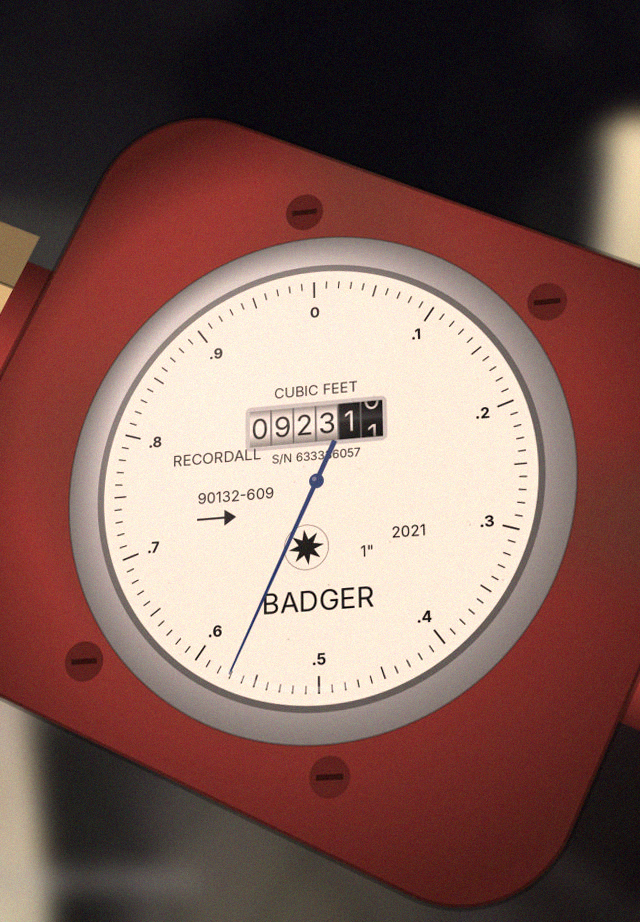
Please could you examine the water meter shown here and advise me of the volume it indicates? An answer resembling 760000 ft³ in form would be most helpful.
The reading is 92310.57 ft³
